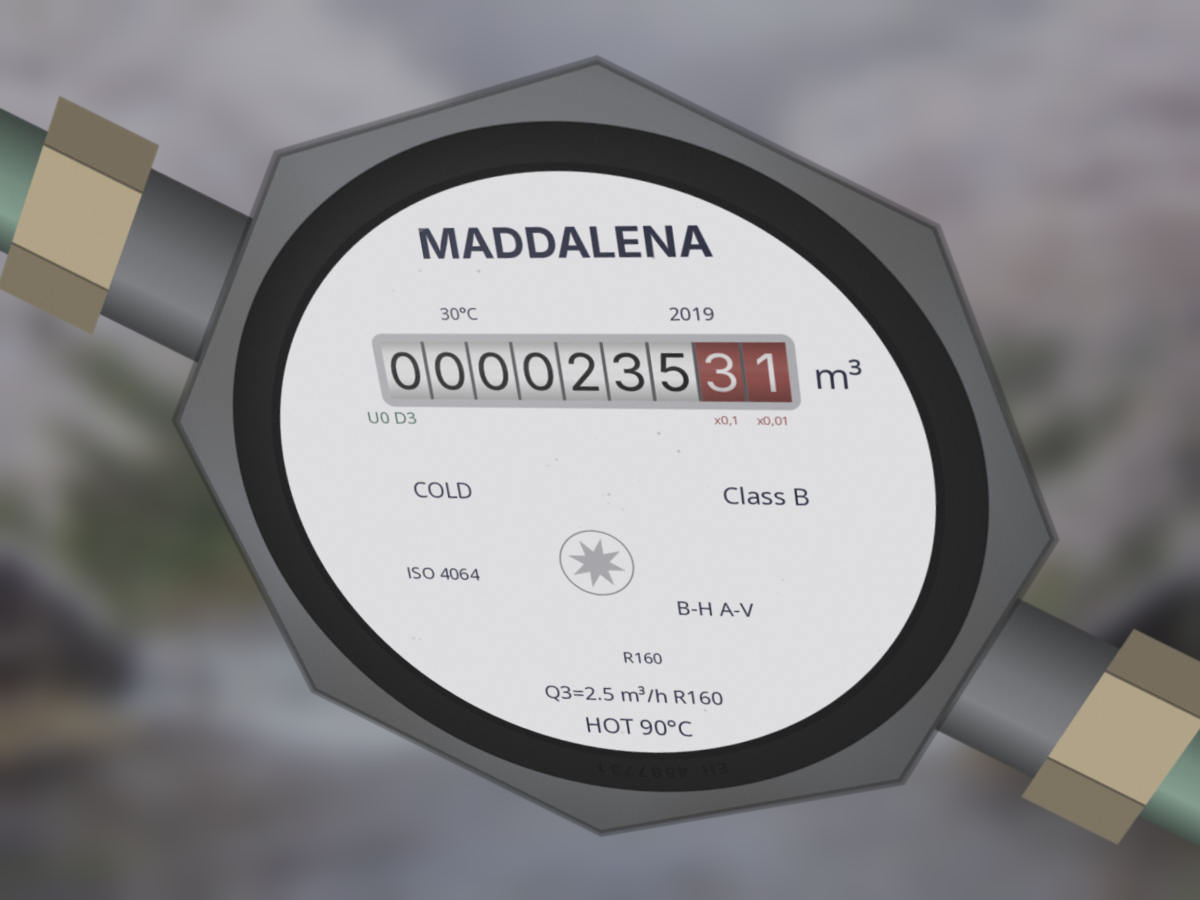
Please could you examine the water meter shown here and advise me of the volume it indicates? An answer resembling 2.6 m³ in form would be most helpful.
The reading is 235.31 m³
